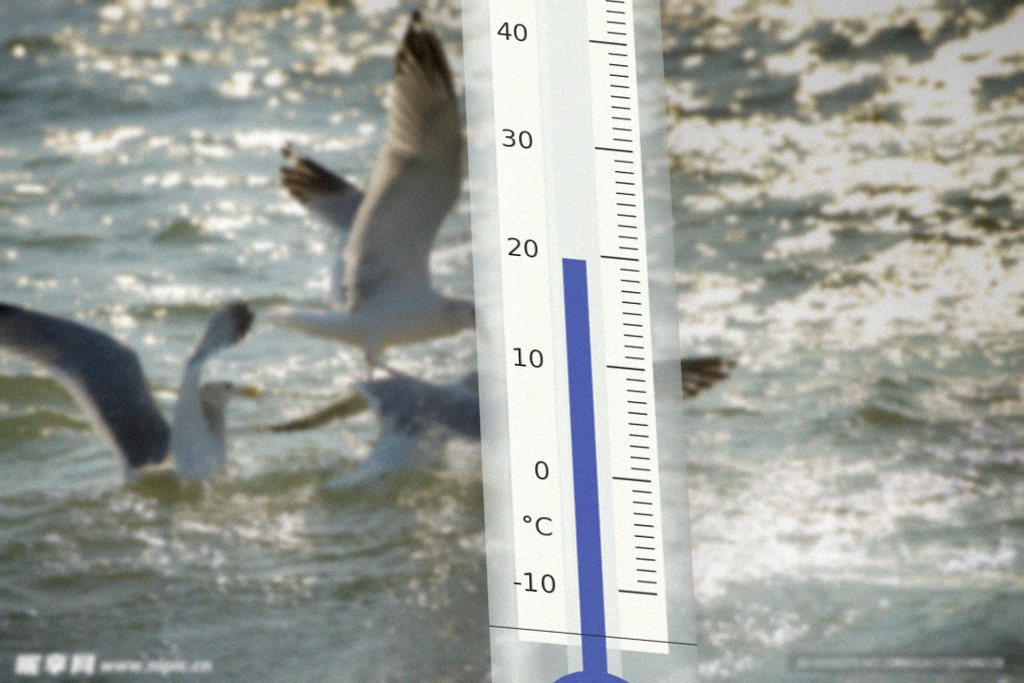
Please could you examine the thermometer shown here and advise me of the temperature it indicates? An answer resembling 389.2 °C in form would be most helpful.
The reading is 19.5 °C
